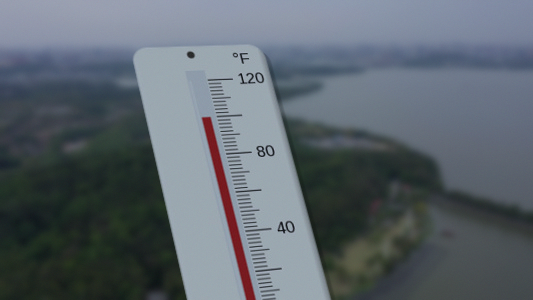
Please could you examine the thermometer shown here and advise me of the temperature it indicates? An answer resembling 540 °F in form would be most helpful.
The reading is 100 °F
